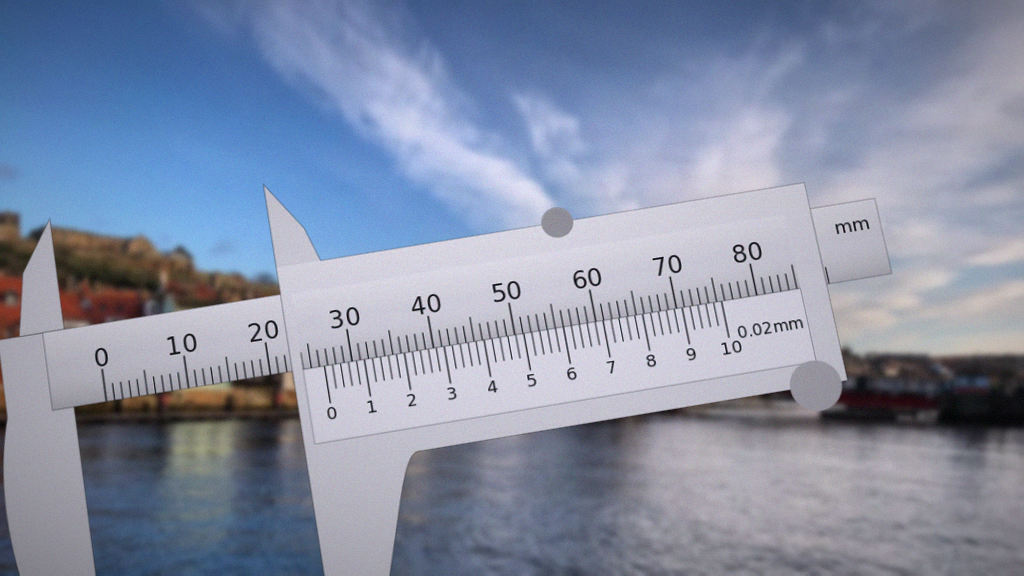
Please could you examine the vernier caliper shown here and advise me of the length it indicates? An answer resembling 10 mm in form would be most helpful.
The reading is 26.6 mm
